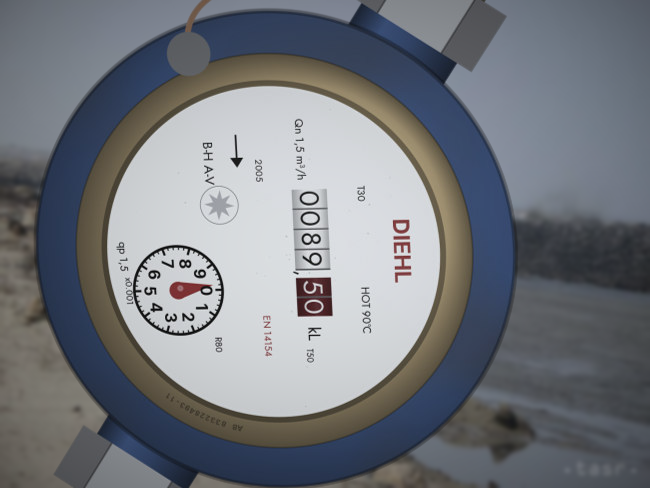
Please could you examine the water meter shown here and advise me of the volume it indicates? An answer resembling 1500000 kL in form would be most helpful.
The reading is 89.499 kL
